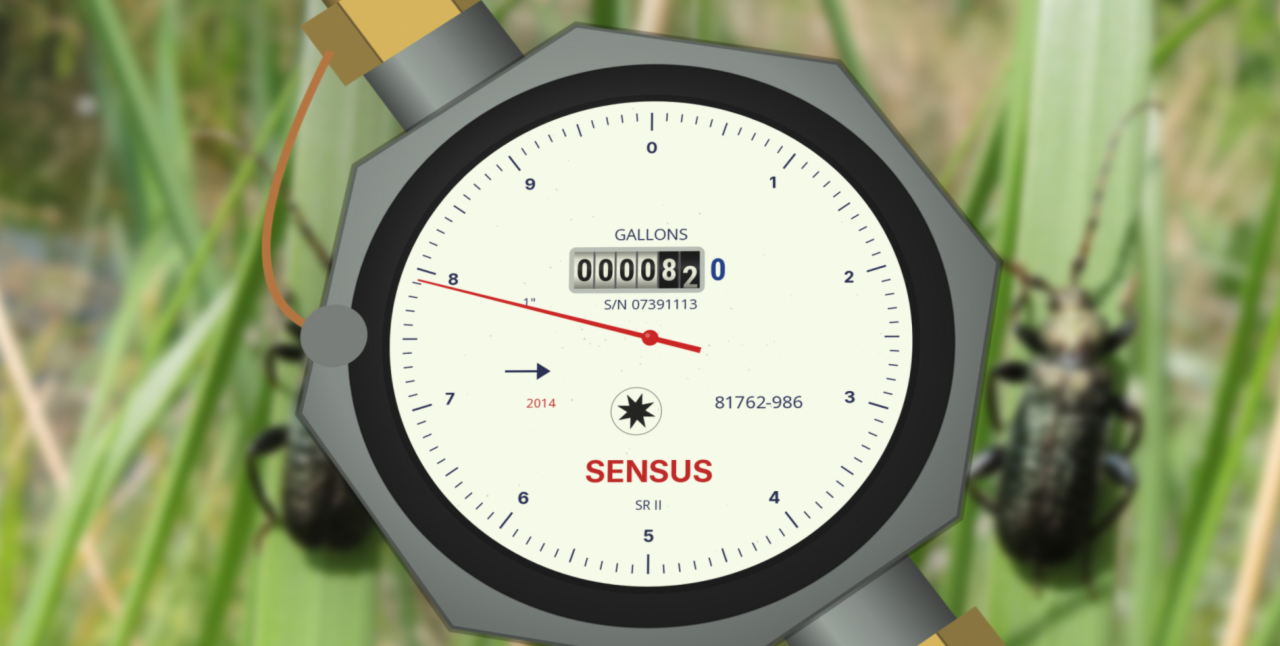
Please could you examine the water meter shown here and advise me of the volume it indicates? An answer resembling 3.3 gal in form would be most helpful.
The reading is 817.9 gal
